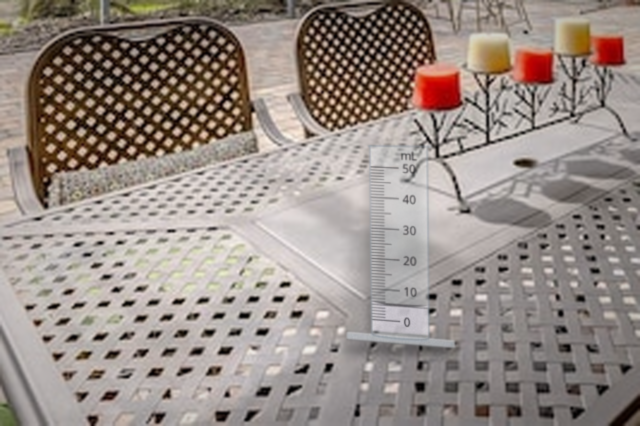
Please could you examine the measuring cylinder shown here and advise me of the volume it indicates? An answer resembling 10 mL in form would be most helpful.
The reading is 5 mL
